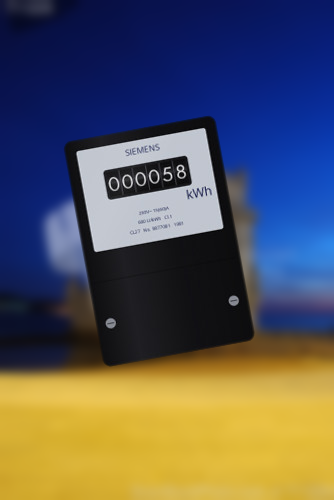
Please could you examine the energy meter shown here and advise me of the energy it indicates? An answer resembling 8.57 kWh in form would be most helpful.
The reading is 58 kWh
